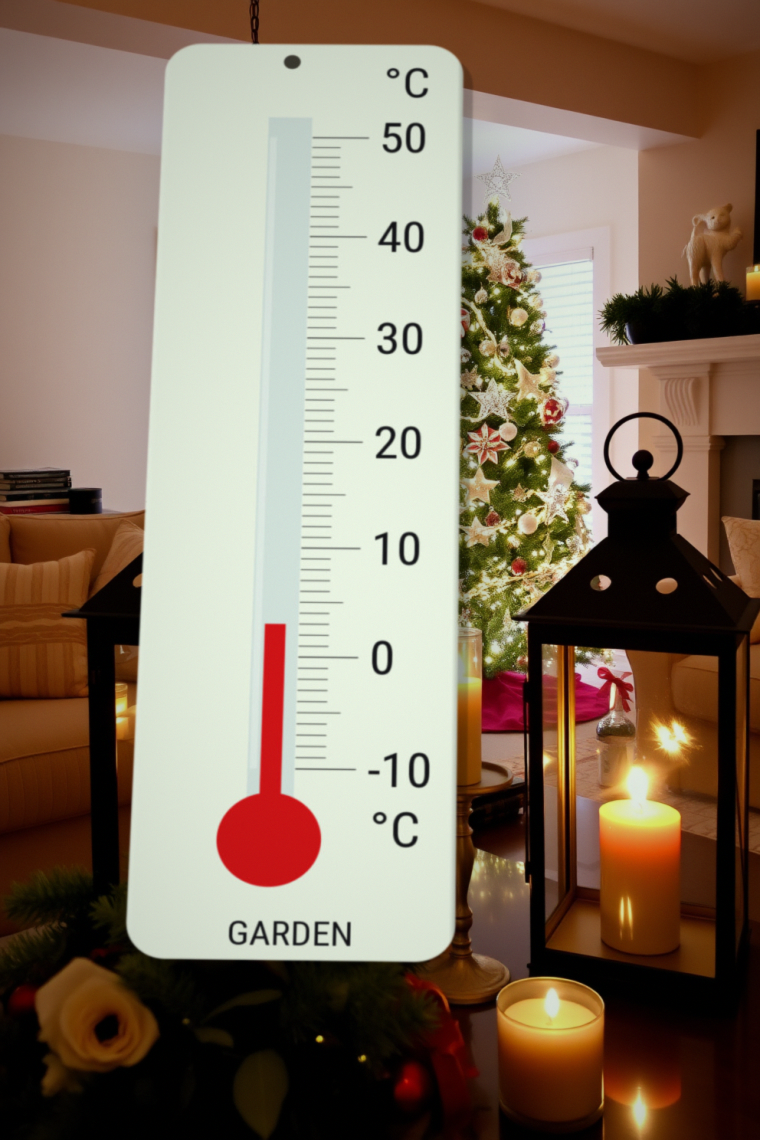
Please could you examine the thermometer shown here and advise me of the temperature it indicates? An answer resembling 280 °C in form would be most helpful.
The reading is 3 °C
